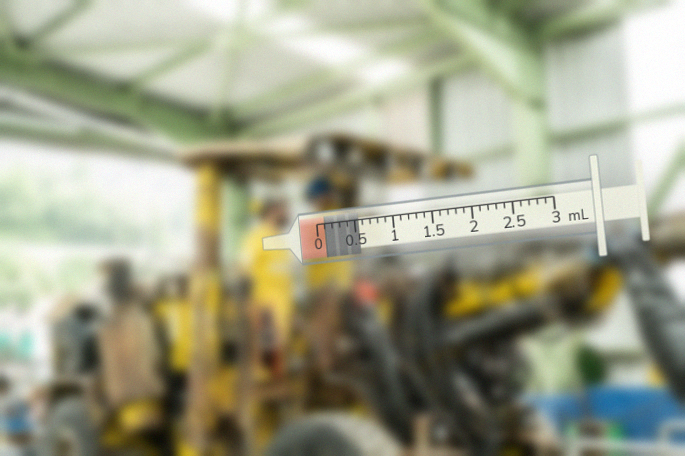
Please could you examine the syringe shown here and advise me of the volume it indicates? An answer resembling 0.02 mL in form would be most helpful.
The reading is 0.1 mL
